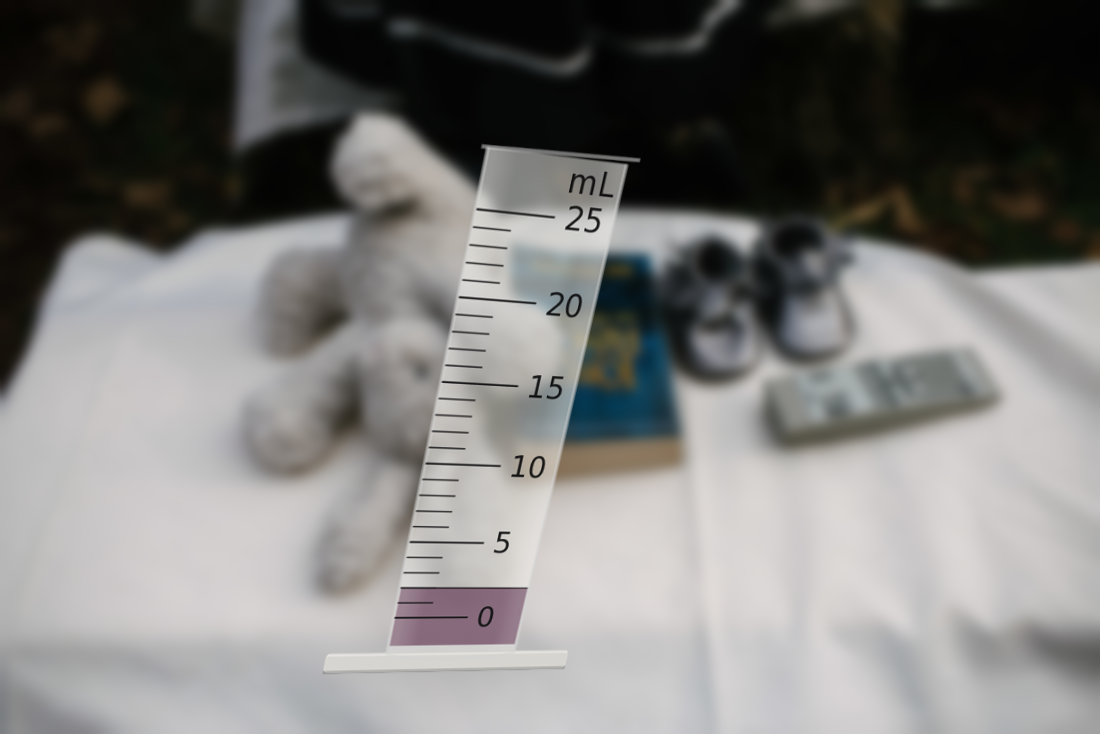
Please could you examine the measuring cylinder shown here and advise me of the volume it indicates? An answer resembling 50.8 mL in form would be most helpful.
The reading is 2 mL
